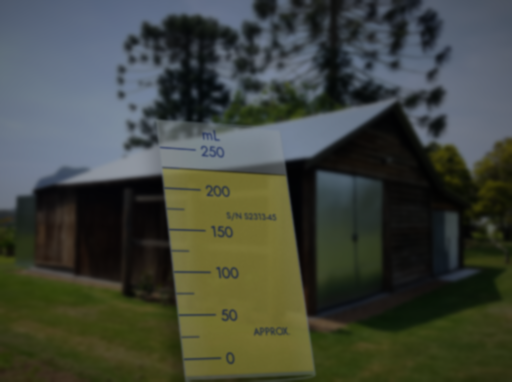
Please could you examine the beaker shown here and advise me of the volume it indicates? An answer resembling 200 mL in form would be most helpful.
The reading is 225 mL
